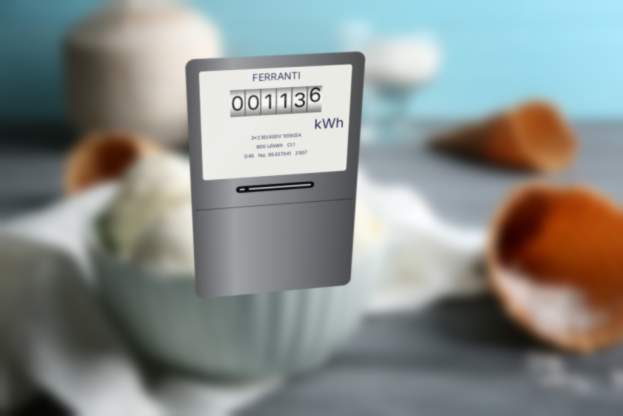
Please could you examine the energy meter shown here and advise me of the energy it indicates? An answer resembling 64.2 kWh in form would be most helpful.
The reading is 1136 kWh
